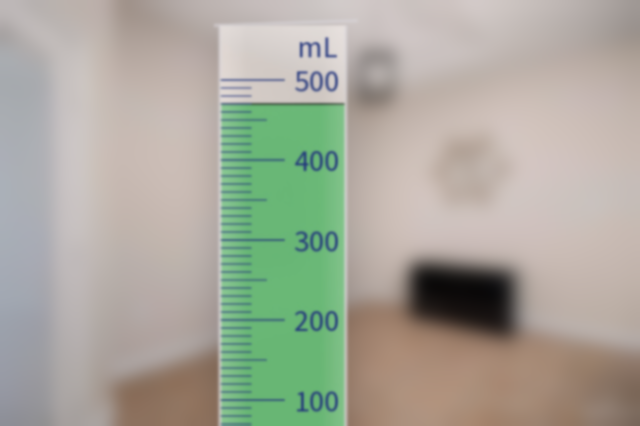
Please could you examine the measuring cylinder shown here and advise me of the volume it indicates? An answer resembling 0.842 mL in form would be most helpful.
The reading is 470 mL
